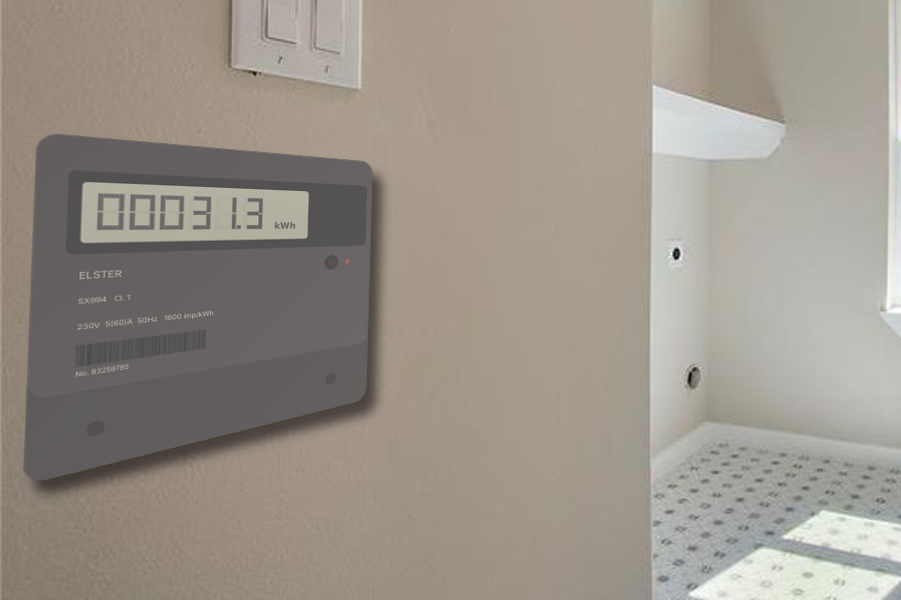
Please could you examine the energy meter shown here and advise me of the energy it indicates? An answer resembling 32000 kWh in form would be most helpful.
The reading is 31.3 kWh
